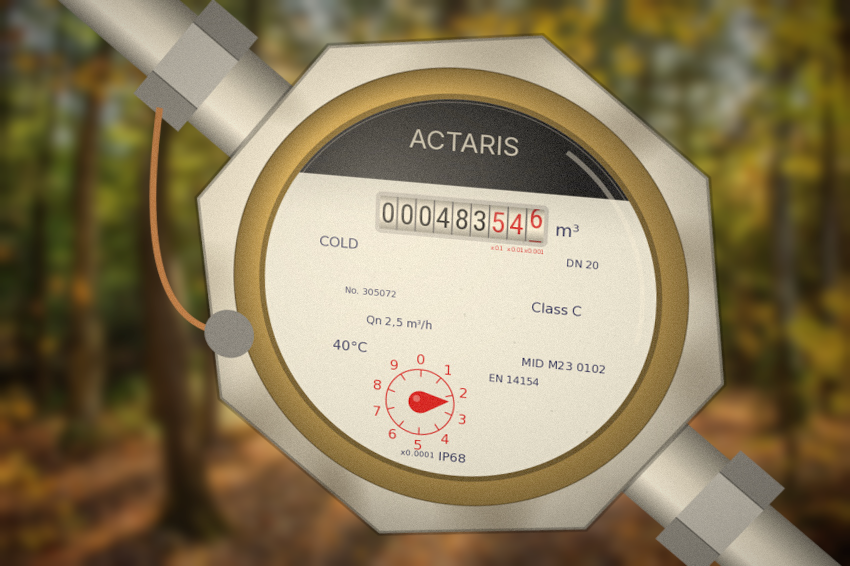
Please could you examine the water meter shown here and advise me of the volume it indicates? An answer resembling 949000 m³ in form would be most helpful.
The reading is 483.5462 m³
